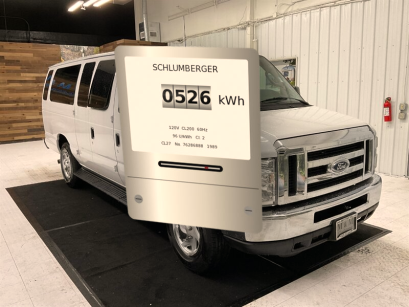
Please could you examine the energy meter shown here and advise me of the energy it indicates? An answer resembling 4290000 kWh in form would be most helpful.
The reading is 526 kWh
